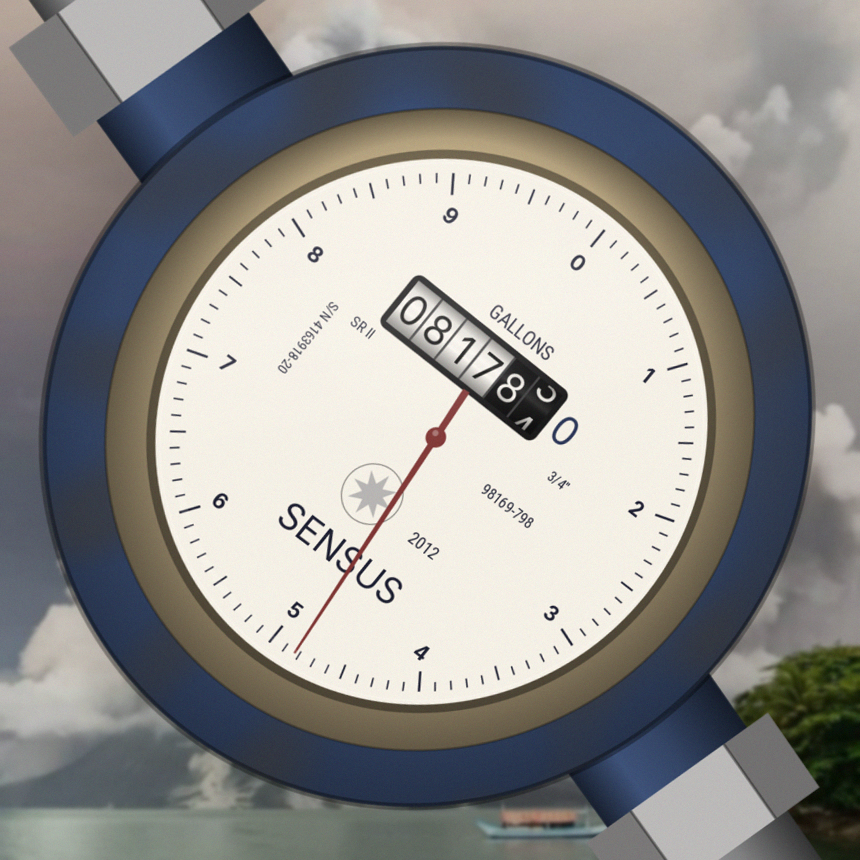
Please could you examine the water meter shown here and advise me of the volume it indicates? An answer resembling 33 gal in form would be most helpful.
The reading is 817834.8 gal
